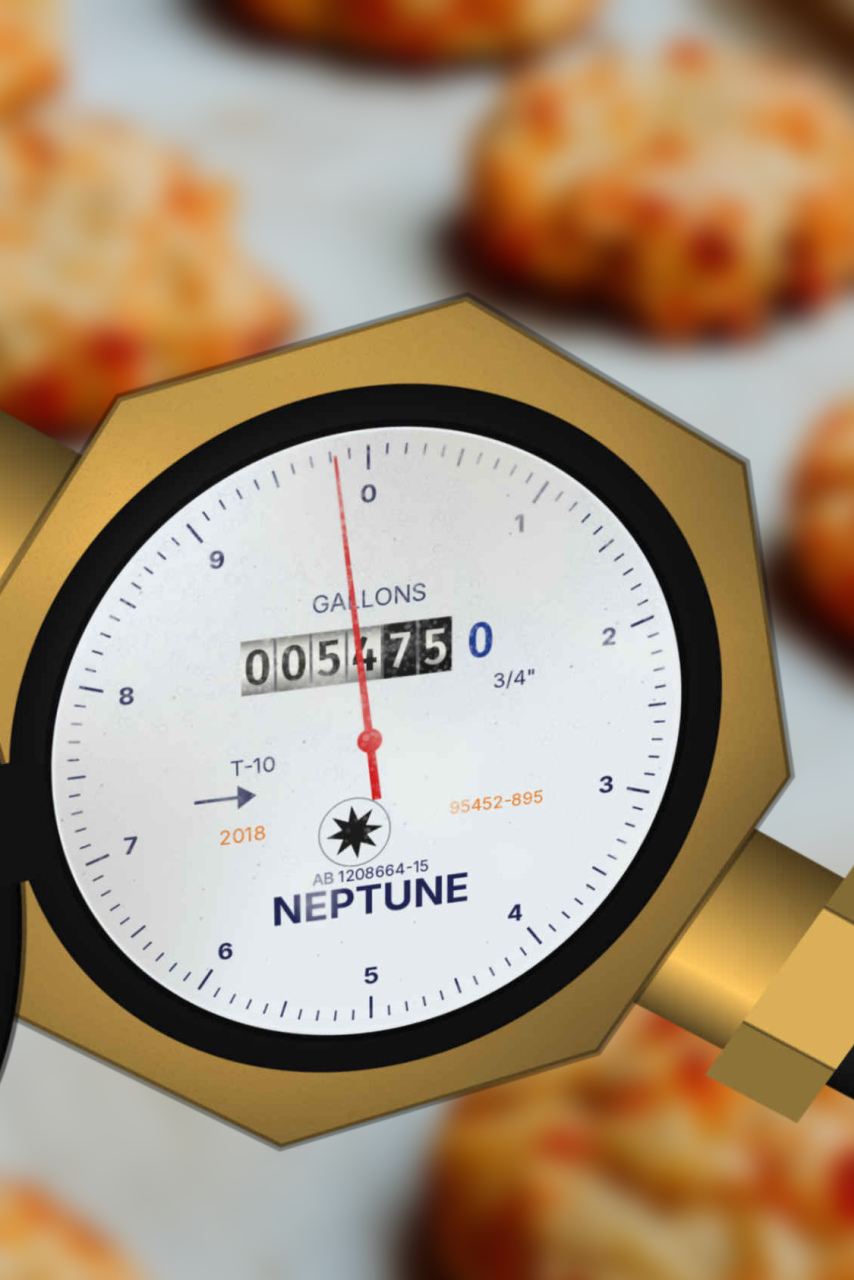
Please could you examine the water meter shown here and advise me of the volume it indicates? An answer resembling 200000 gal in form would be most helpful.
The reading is 54749.8 gal
